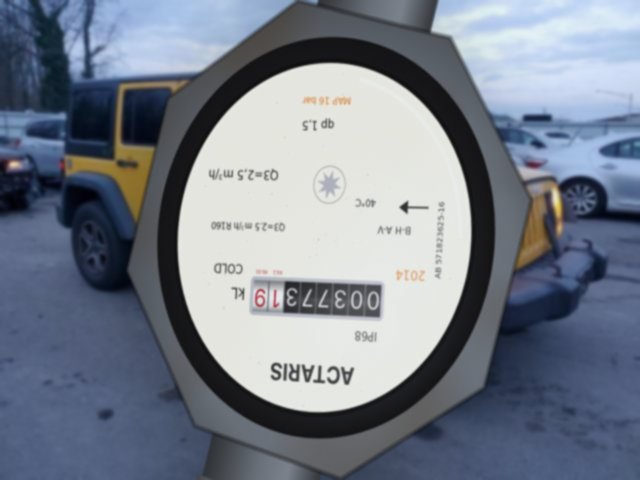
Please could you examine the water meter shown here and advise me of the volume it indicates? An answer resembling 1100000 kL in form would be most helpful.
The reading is 3773.19 kL
